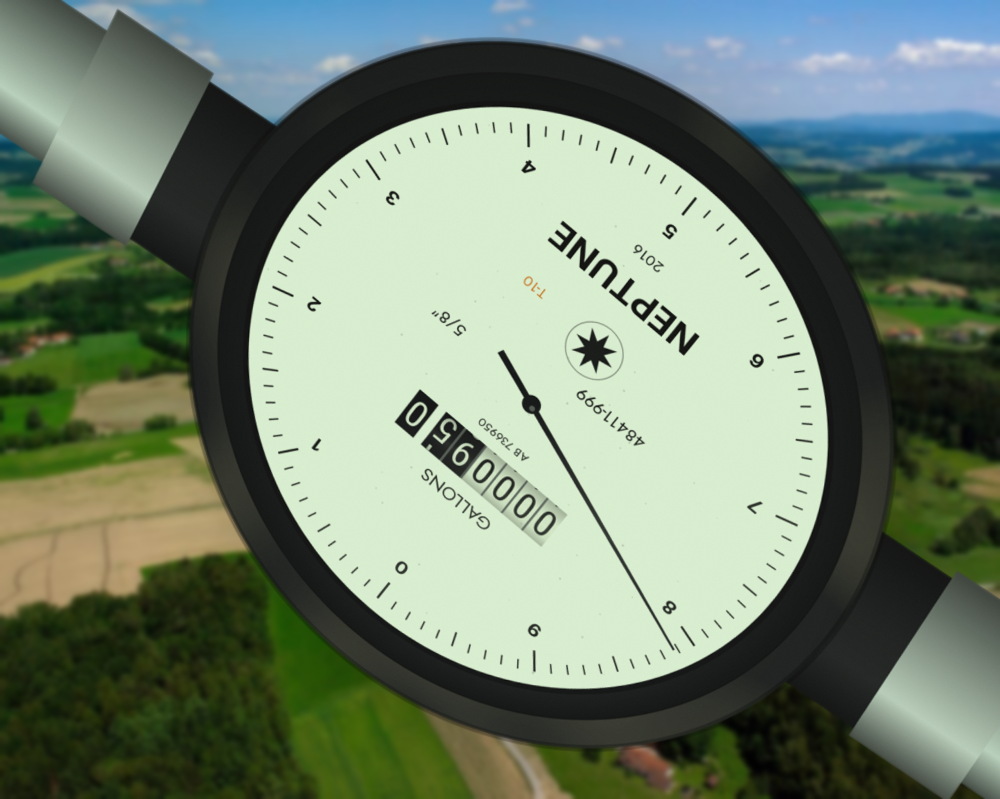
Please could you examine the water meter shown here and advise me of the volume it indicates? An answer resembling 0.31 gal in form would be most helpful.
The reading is 948.1 gal
